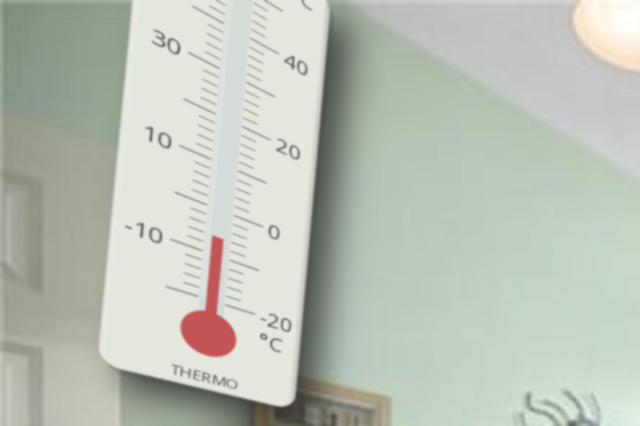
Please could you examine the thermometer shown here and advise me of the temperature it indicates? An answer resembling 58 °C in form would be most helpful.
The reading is -6 °C
